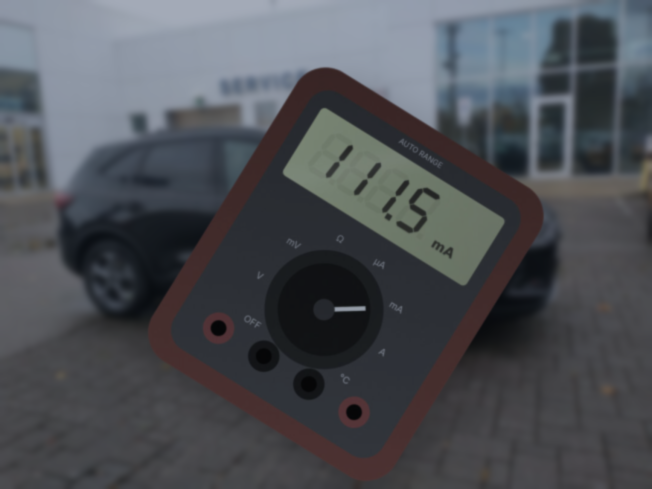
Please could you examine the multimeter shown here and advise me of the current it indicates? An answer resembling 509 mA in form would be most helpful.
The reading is 111.5 mA
